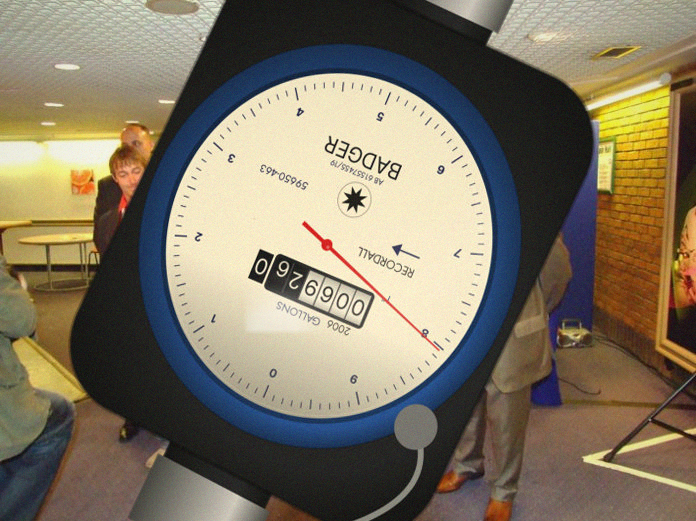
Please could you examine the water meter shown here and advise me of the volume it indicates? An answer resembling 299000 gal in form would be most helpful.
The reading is 69258.0 gal
